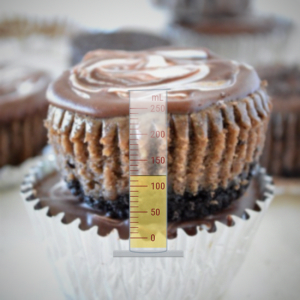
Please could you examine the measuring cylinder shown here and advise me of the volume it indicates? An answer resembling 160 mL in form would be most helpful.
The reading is 120 mL
